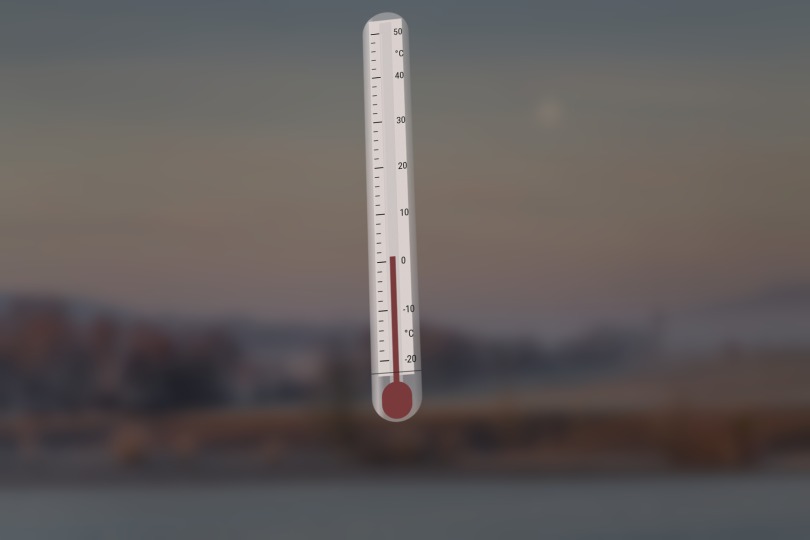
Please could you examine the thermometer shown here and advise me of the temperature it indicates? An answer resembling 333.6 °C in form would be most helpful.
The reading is 1 °C
